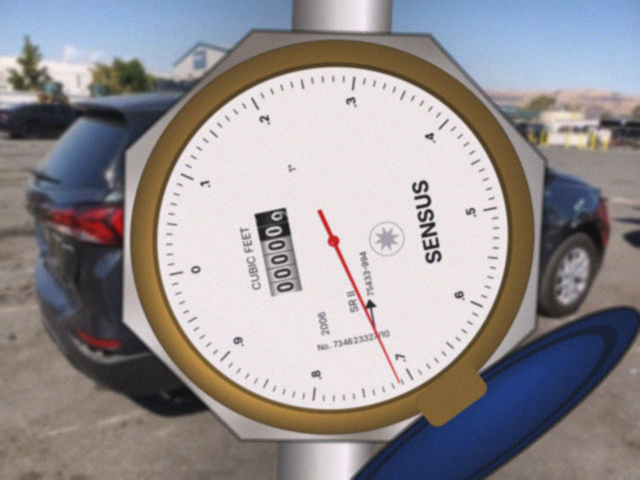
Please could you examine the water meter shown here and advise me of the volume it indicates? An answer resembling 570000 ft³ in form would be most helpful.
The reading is 8.71 ft³
